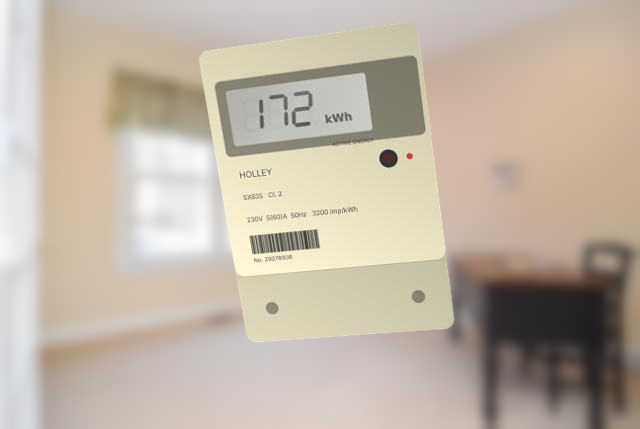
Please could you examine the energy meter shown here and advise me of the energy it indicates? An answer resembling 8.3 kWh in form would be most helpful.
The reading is 172 kWh
